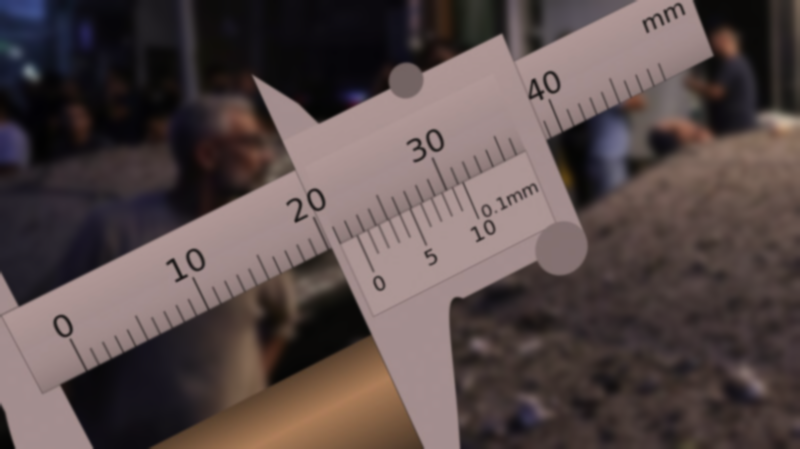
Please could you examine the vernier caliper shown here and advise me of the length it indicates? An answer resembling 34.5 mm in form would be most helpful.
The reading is 22.4 mm
